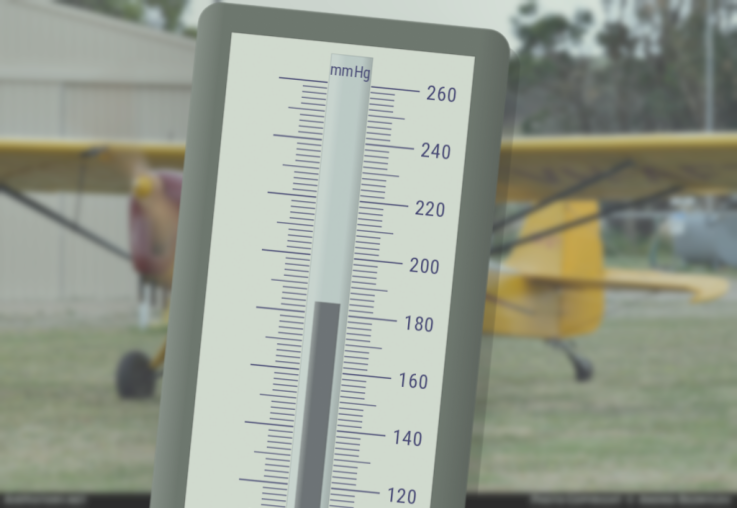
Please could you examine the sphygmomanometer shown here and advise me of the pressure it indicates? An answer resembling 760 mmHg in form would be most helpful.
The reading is 184 mmHg
